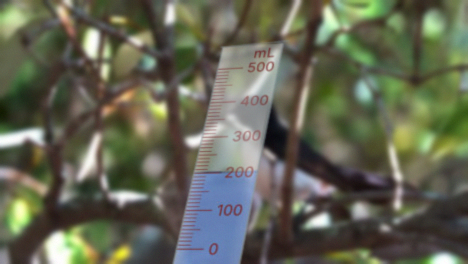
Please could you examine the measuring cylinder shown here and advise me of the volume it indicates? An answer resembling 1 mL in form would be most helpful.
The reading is 200 mL
